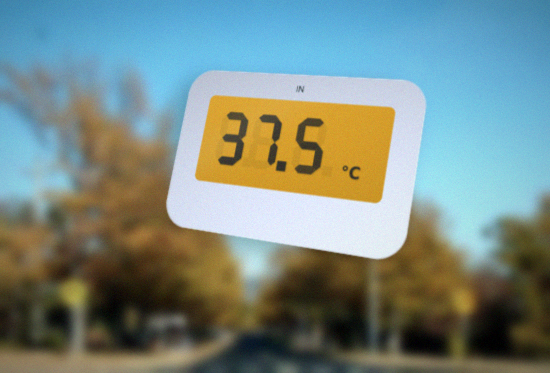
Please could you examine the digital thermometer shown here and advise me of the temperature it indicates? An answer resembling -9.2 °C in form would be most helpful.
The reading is 37.5 °C
